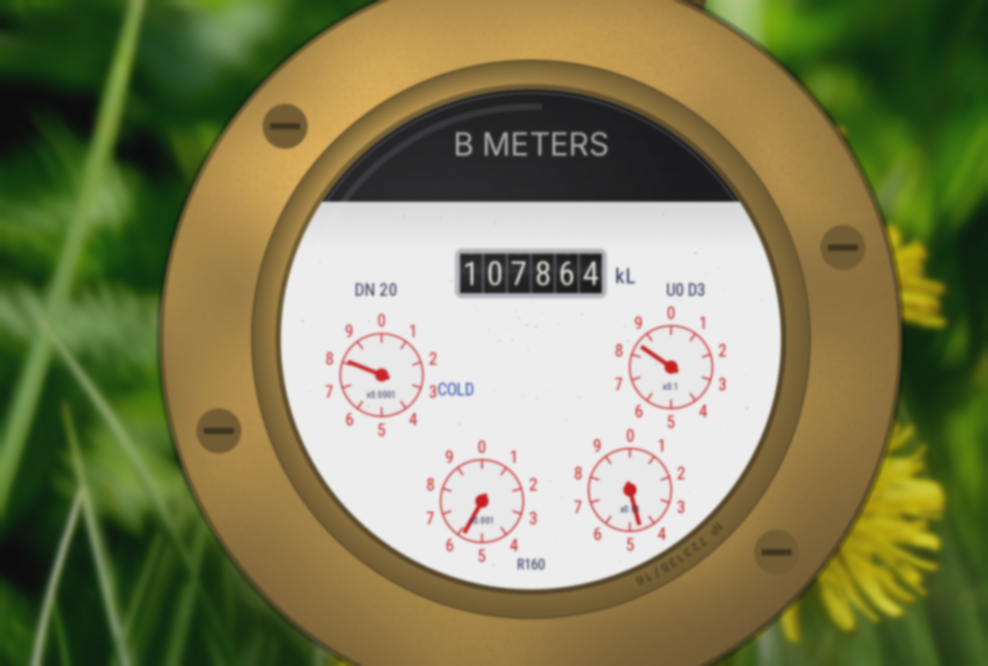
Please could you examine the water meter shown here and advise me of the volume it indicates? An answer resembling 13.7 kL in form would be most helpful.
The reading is 107864.8458 kL
